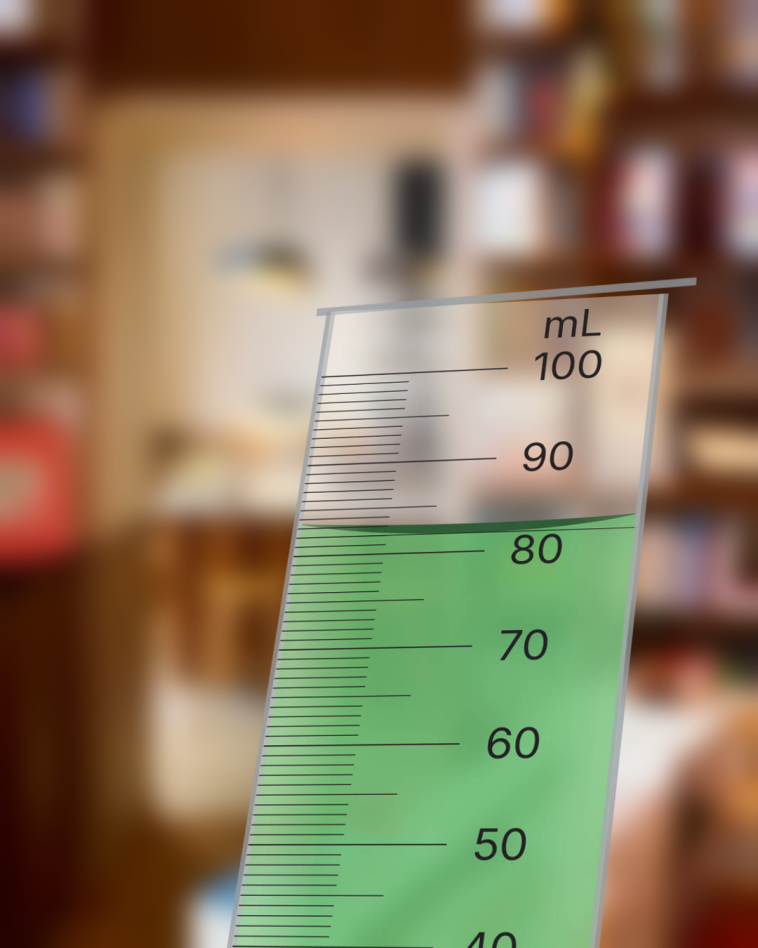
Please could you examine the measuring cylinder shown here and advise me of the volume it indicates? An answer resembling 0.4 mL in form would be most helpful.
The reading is 82 mL
